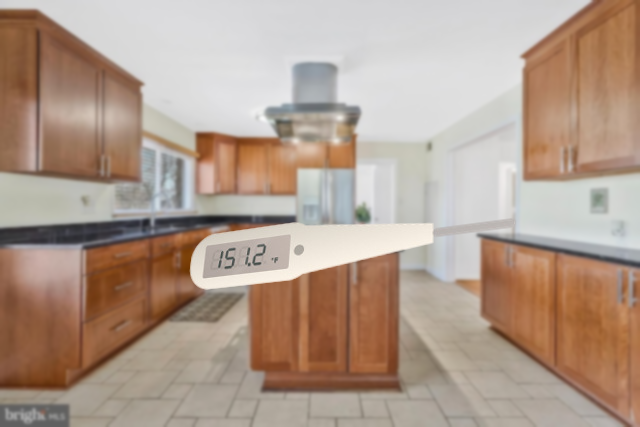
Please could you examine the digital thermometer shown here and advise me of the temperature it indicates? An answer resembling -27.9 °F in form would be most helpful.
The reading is 151.2 °F
